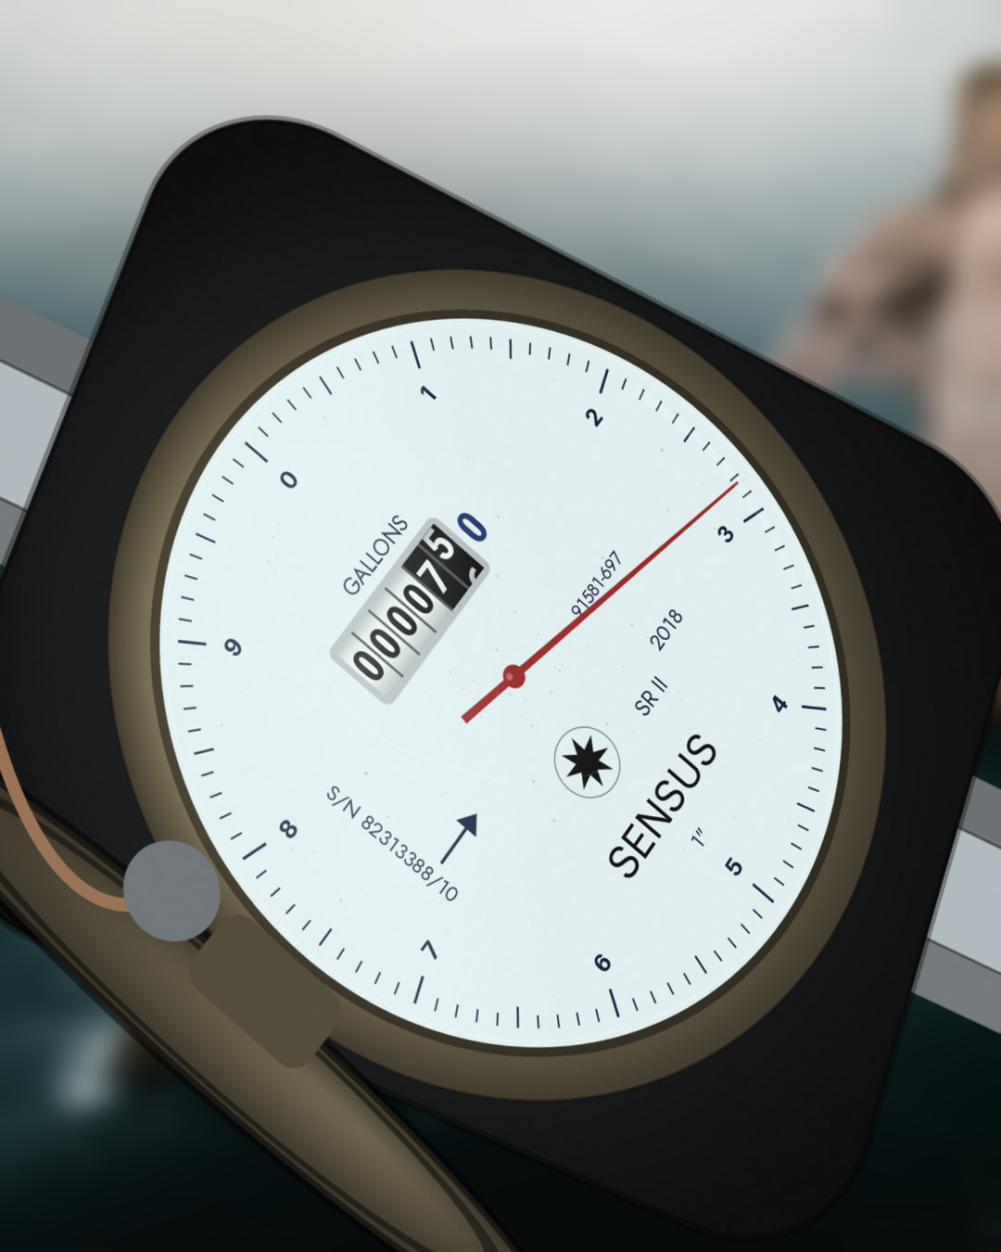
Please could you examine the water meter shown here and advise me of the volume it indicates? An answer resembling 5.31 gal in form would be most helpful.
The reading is 752.8 gal
